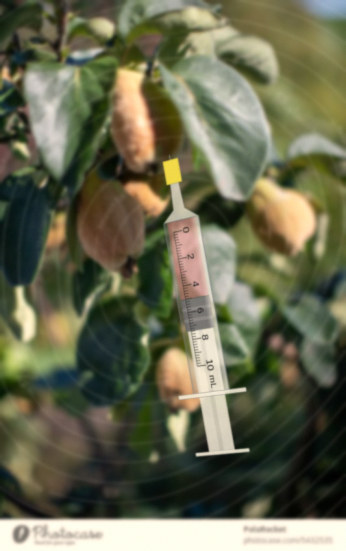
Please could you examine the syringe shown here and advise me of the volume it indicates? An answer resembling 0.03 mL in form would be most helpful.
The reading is 5 mL
